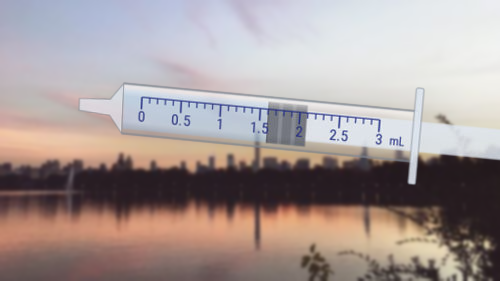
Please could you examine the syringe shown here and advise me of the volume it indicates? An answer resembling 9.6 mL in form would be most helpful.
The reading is 1.6 mL
